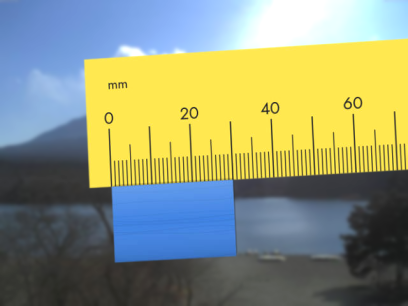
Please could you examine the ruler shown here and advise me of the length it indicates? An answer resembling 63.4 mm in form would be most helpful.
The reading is 30 mm
